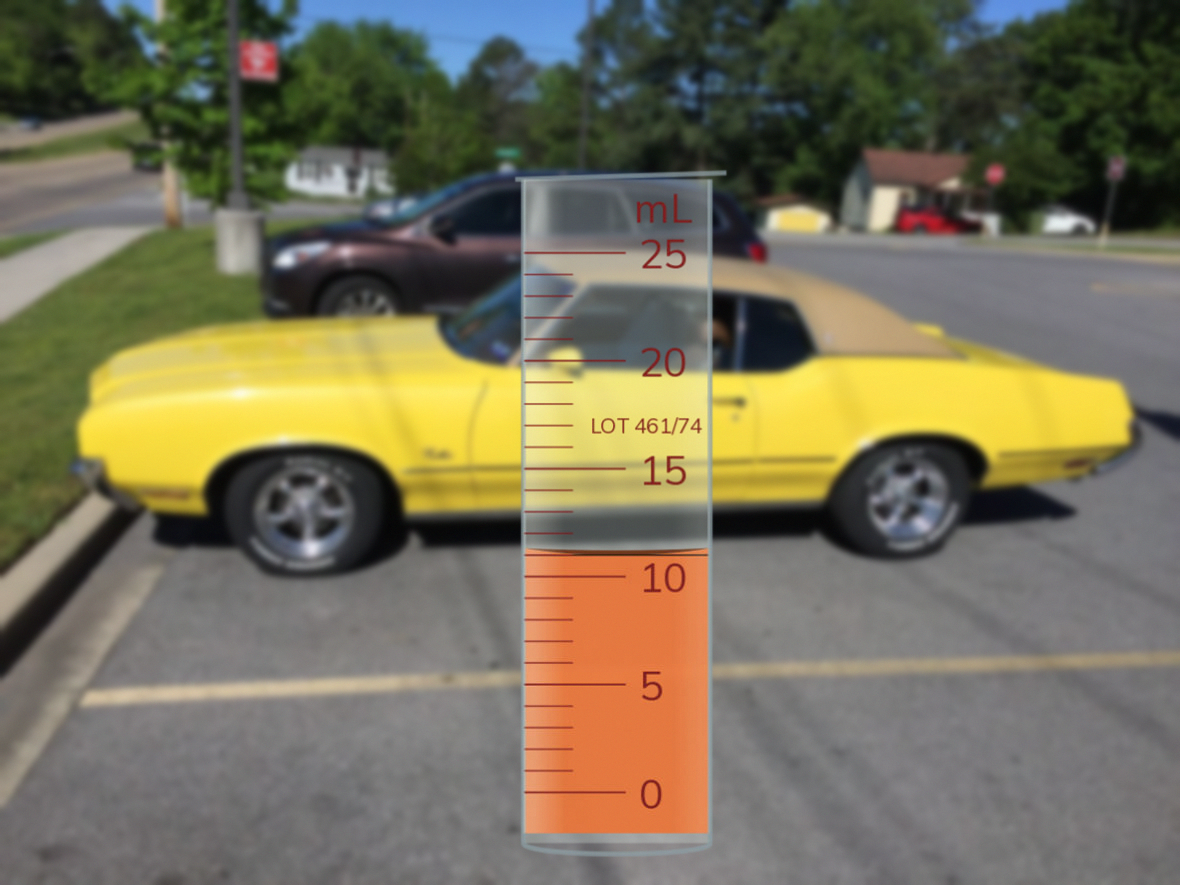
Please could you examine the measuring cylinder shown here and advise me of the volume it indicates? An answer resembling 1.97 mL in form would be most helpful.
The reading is 11 mL
